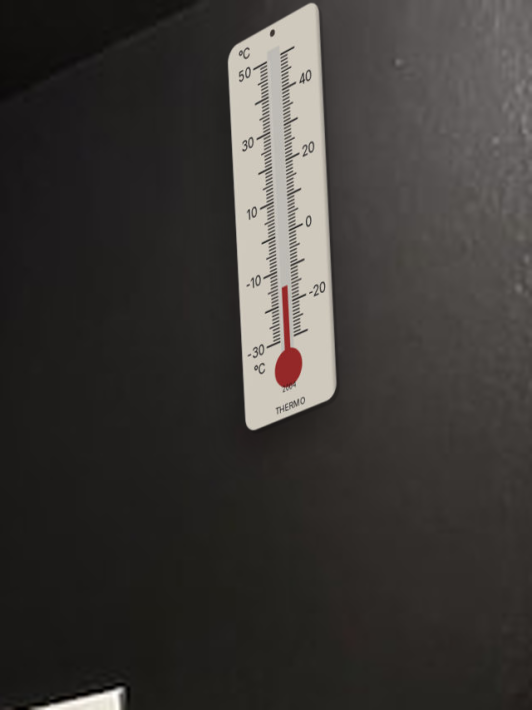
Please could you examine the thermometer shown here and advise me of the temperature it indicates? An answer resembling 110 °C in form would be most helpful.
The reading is -15 °C
